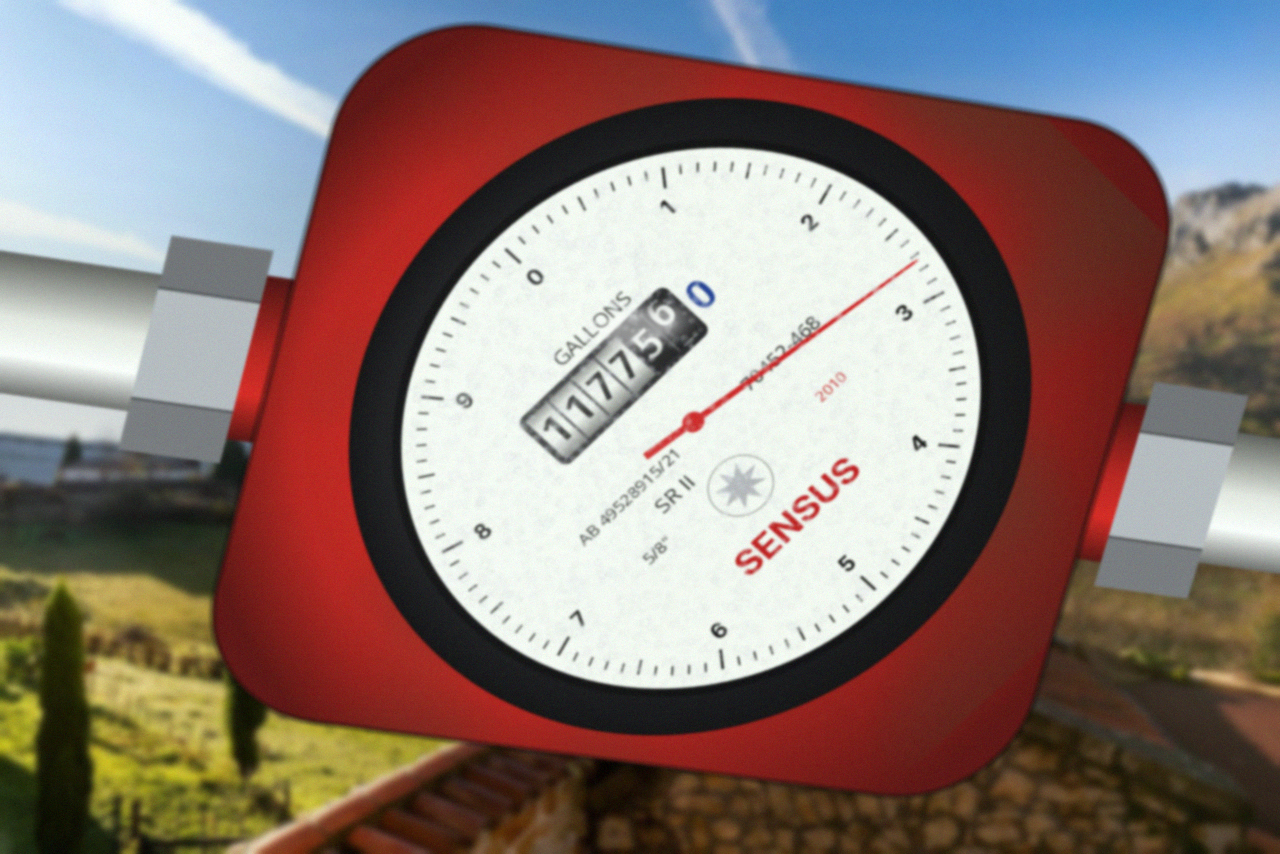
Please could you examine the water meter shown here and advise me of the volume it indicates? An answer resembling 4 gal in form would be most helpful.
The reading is 1177562.7 gal
